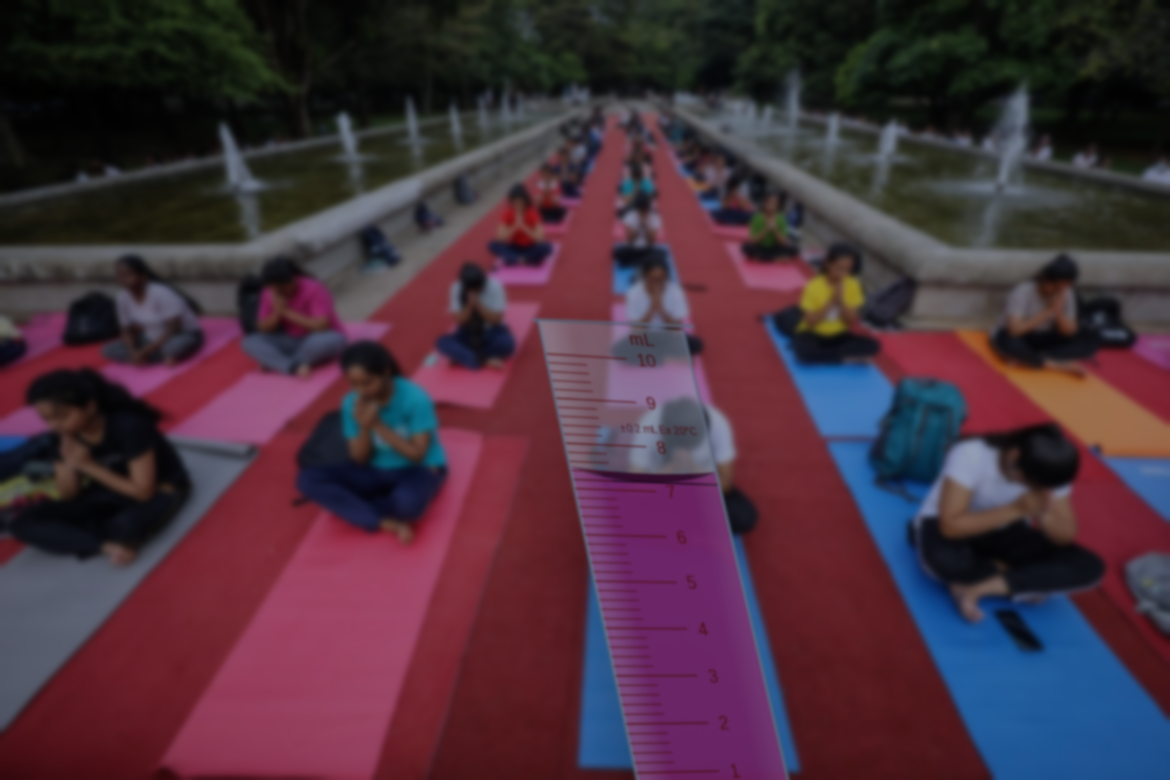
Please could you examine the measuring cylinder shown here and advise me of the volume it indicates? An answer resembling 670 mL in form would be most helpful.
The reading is 7.2 mL
